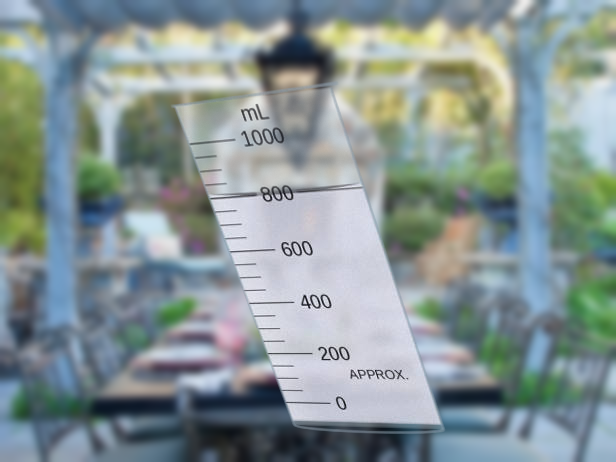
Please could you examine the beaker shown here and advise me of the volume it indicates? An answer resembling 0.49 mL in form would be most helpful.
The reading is 800 mL
